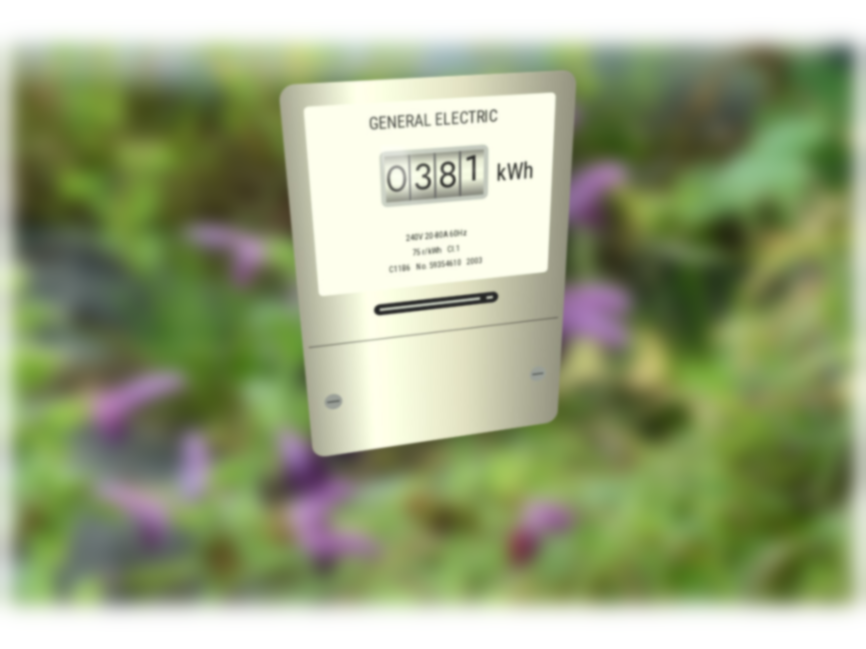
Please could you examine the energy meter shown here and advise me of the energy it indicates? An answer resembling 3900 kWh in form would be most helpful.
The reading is 381 kWh
